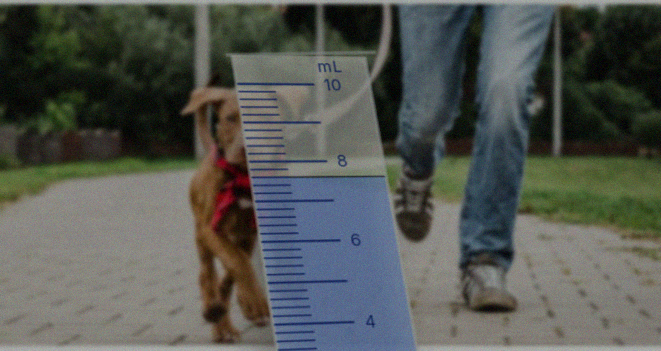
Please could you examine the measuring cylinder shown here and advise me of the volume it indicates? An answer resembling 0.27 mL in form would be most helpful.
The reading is 7.6 mL
